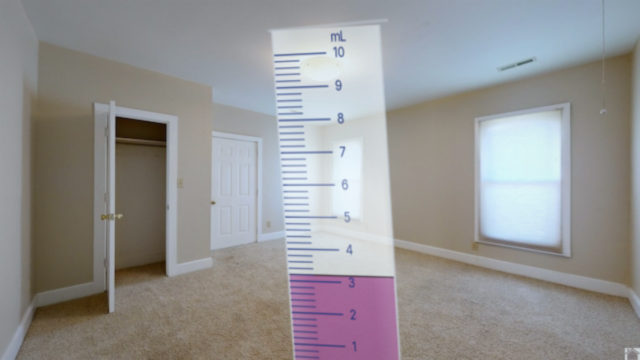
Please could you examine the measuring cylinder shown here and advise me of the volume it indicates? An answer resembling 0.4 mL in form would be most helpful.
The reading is 3.2 mL
